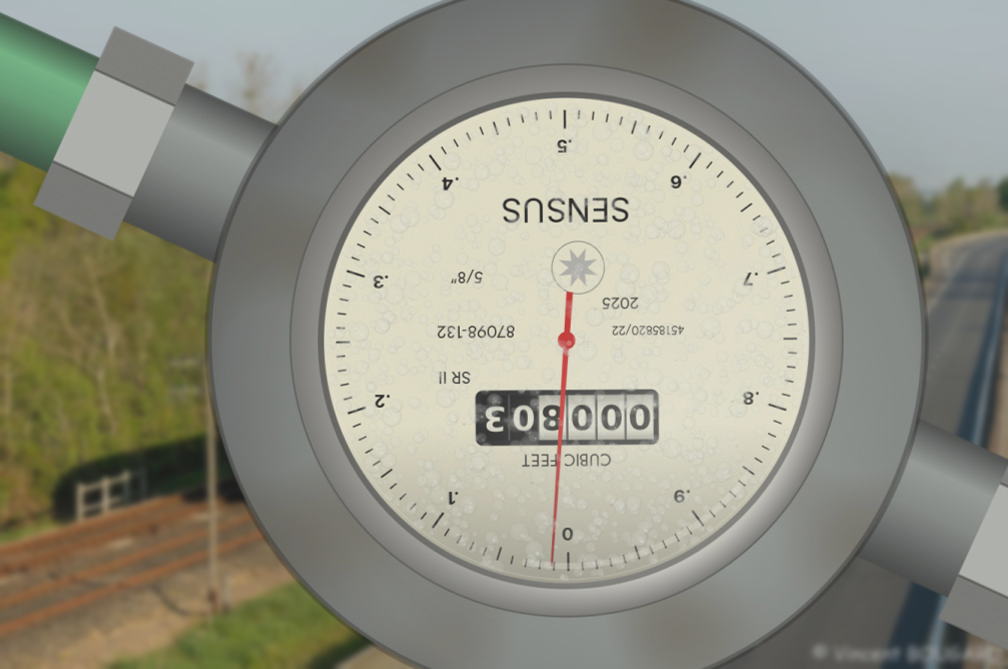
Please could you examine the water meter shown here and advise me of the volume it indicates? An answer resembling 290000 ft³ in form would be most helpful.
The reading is 803.01 ft³
